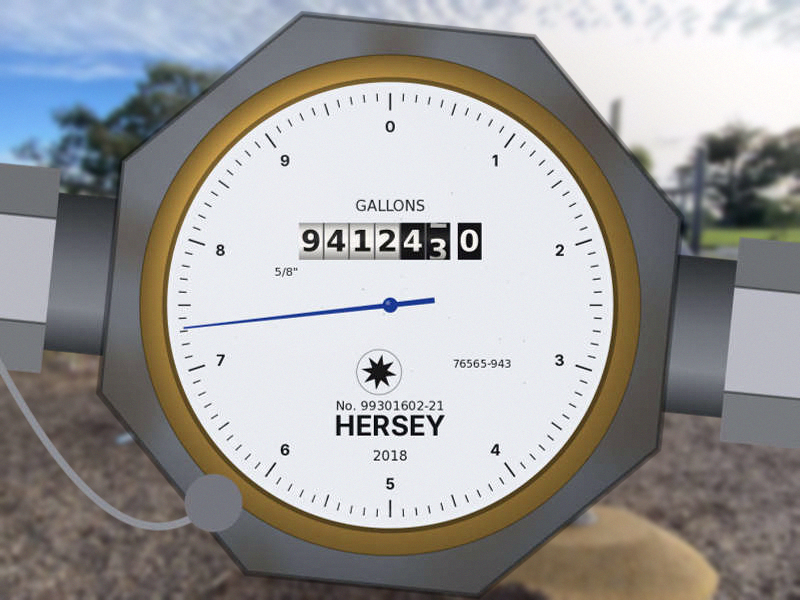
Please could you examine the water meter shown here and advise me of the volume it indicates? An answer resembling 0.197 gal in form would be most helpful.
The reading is 9412427.3 gal
